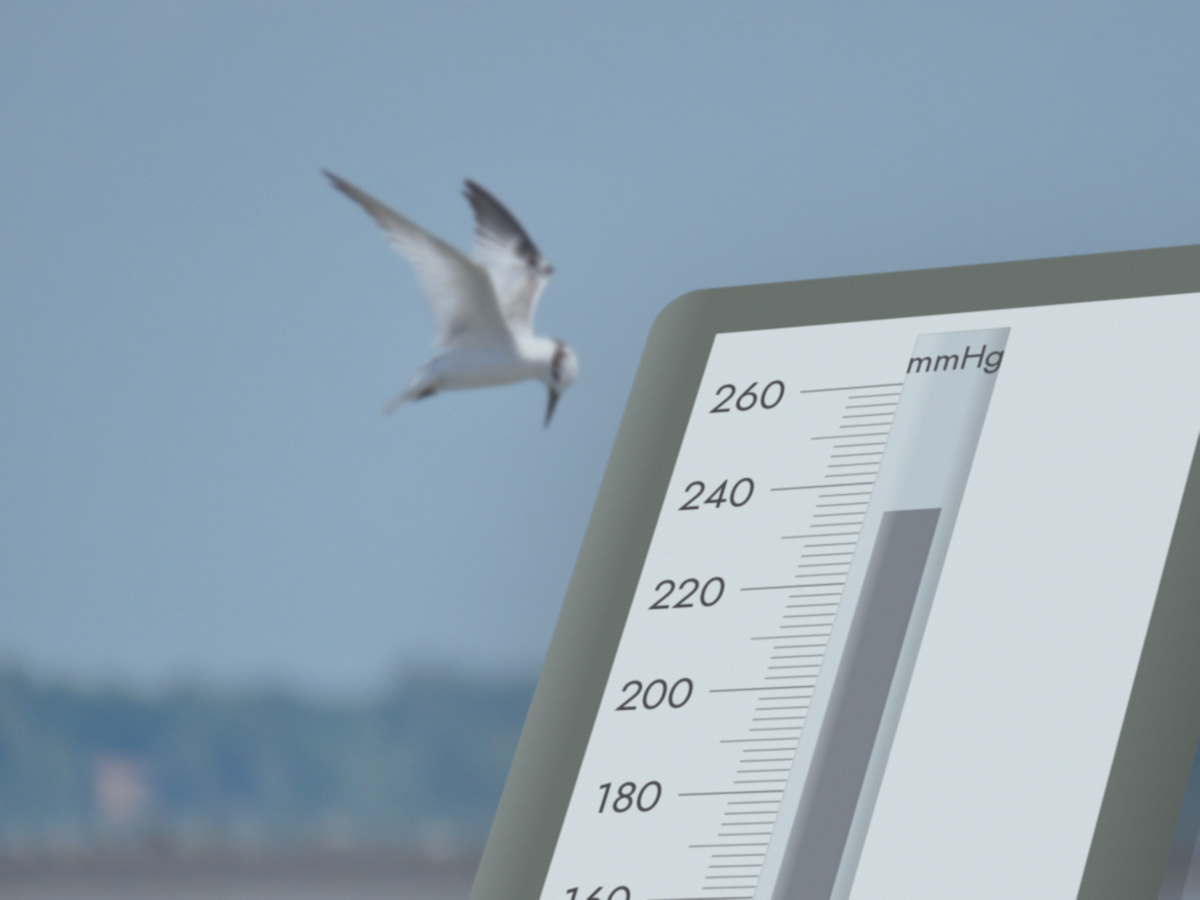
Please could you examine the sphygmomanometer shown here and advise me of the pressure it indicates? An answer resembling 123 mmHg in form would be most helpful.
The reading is 234 mmHg
